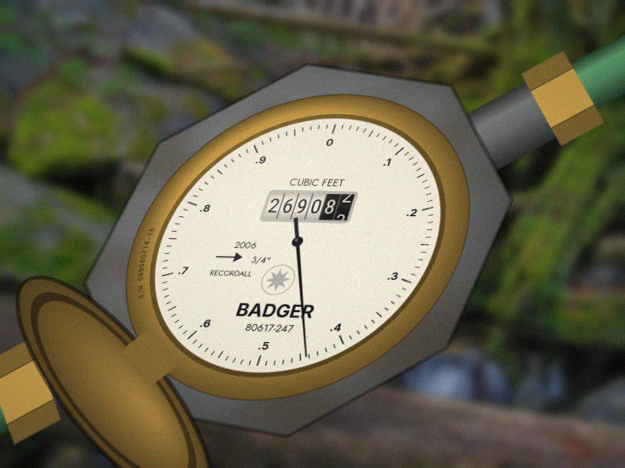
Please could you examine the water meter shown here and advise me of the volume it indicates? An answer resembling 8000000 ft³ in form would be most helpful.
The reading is 269082.44 ft³
